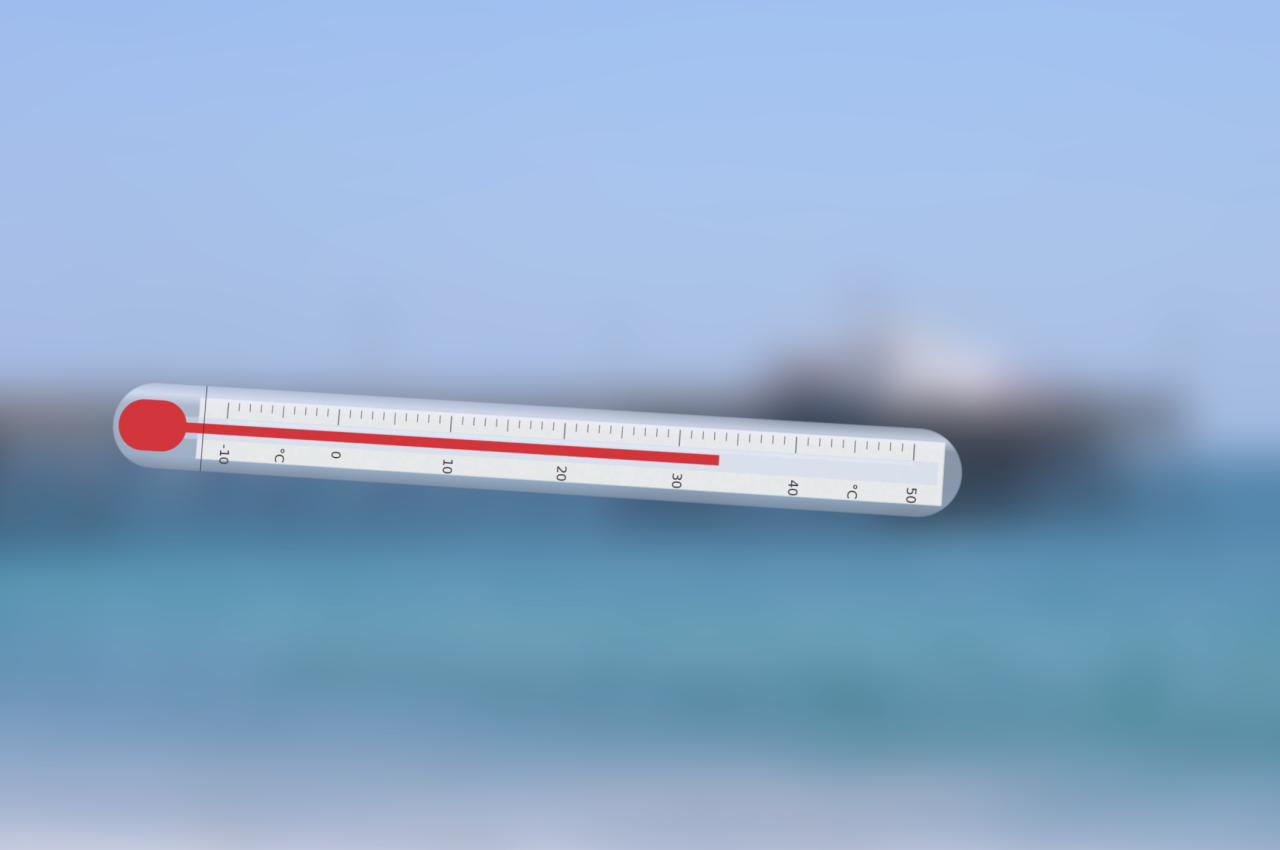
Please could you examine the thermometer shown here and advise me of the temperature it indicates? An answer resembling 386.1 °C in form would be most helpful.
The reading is 33.5 °C
